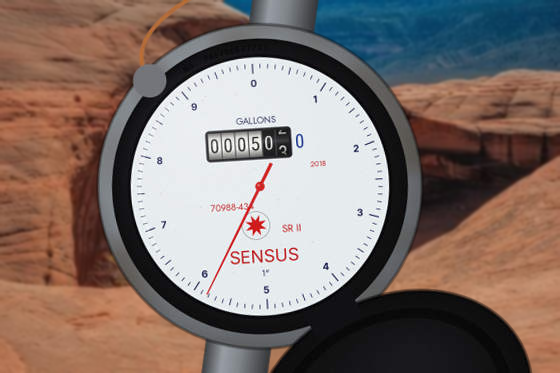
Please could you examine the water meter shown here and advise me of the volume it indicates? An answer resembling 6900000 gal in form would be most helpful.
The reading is 5025.8 gal
